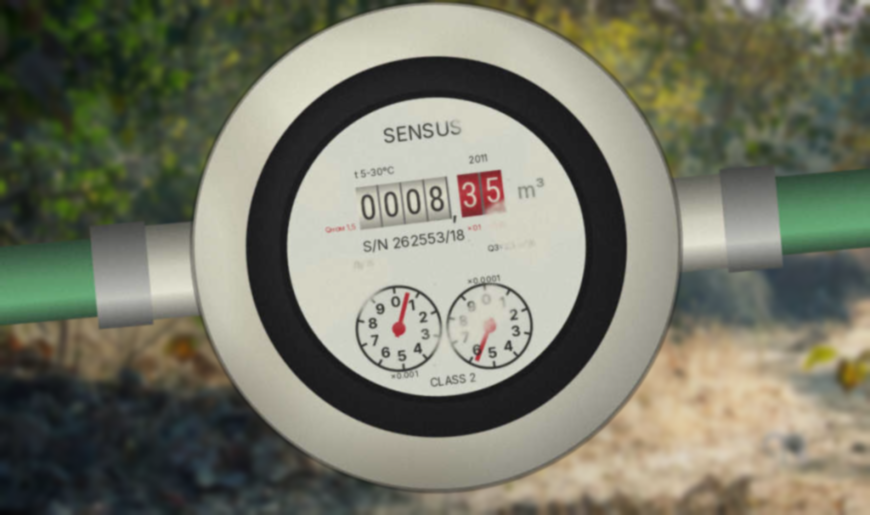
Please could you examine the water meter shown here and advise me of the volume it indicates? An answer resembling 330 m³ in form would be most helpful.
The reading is 8.3505 m³
